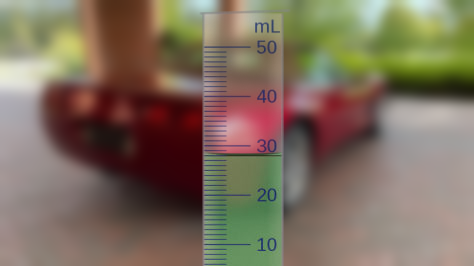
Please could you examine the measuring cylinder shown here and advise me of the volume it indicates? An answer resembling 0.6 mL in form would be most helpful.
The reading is 28 mL
